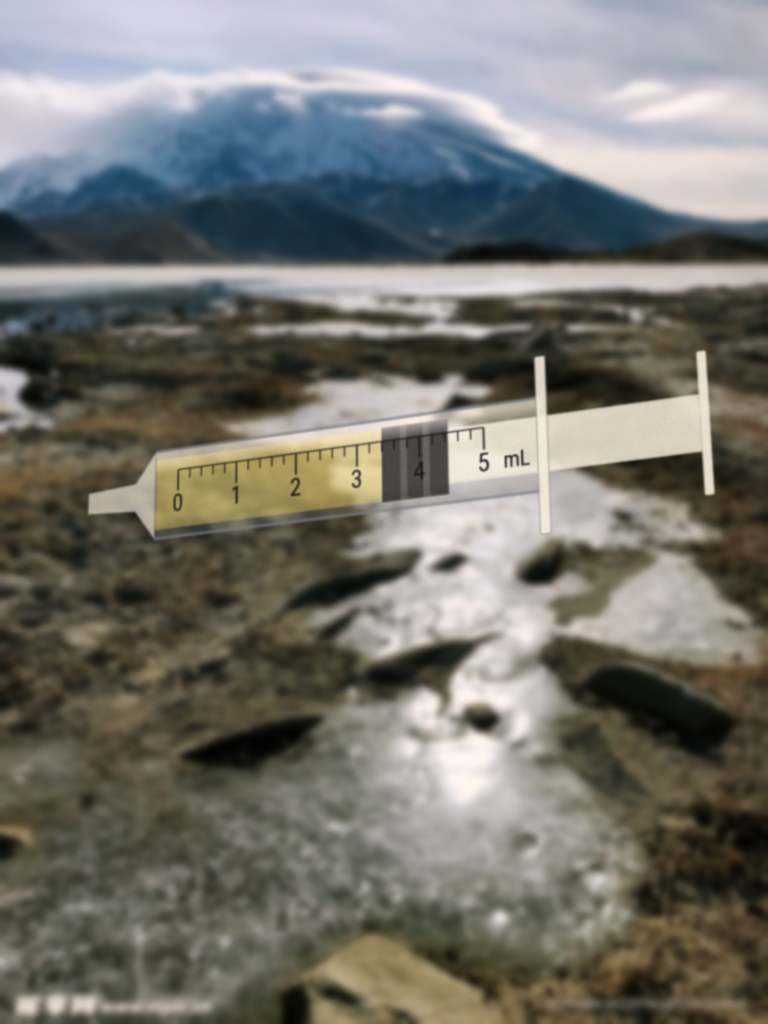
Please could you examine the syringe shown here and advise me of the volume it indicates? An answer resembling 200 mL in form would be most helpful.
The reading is 3.4 mL
